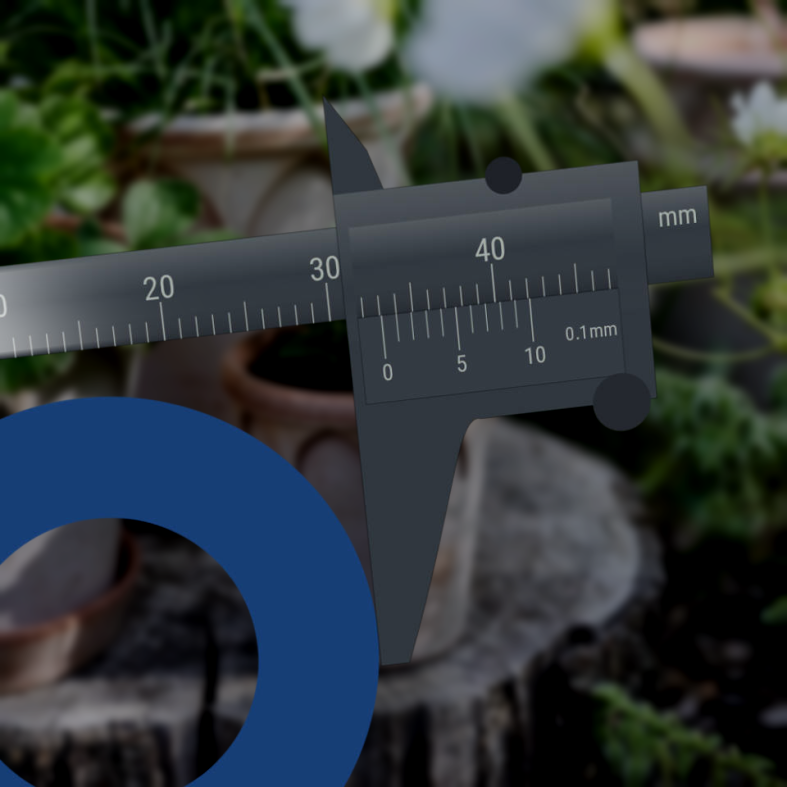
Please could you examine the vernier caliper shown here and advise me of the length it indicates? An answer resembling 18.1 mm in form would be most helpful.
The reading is 33.1 mm
